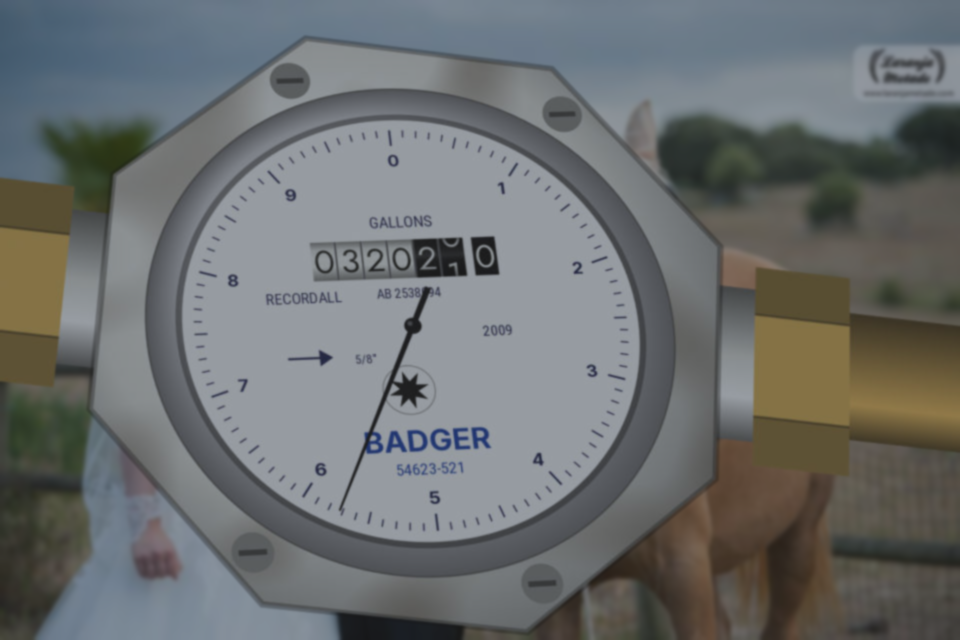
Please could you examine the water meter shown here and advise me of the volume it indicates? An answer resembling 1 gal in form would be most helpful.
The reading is 320205.7 gal
